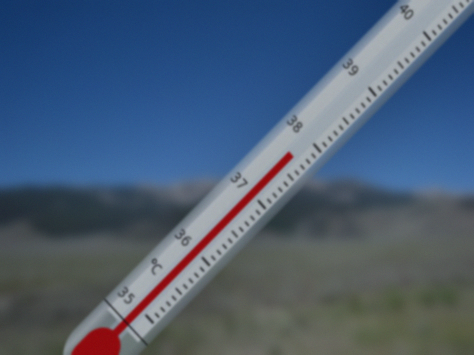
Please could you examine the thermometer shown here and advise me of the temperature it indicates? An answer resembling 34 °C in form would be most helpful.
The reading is 37.7 °C
